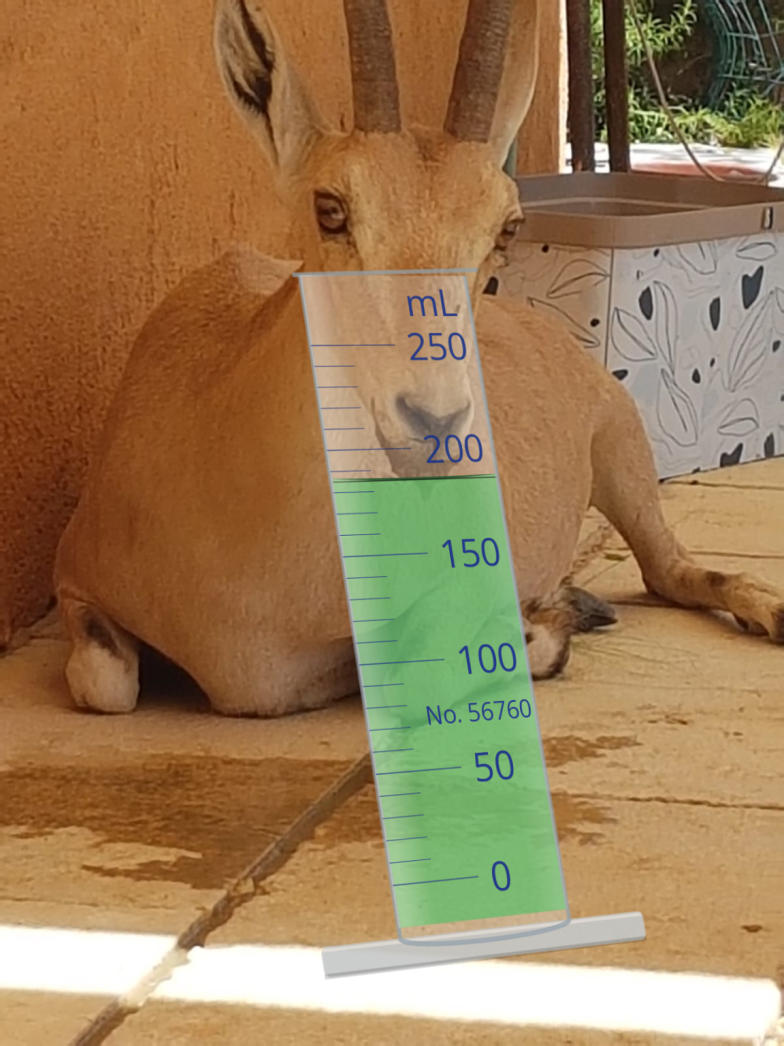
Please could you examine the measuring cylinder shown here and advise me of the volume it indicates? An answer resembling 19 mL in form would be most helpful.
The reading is 185 mL
